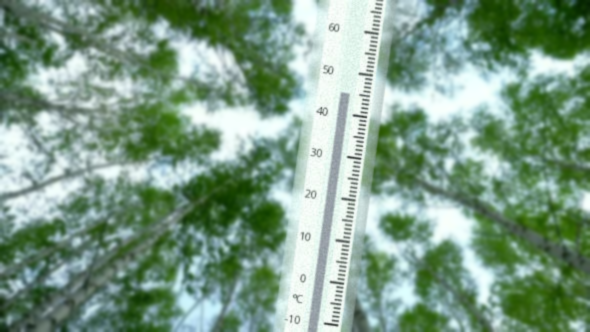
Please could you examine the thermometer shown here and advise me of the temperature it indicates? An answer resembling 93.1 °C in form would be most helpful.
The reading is 45 °C
